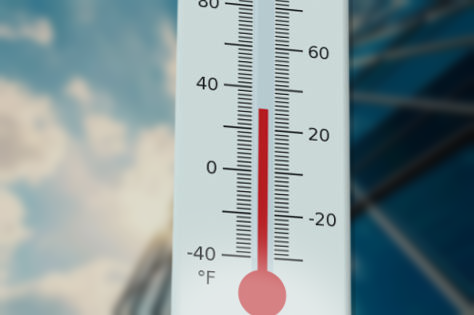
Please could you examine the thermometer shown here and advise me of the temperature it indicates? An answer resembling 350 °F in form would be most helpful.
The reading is 30 °F
